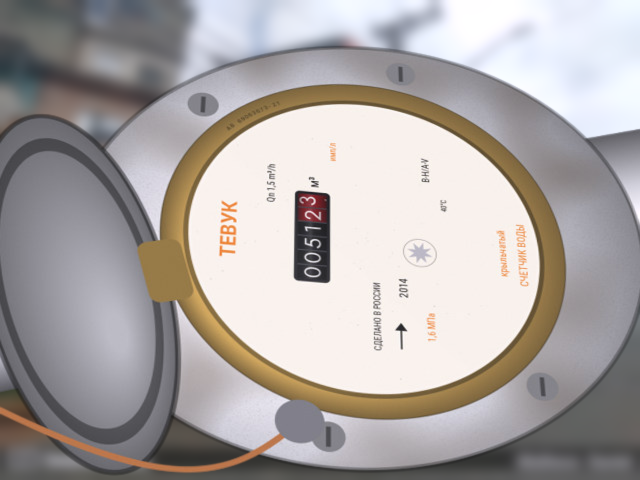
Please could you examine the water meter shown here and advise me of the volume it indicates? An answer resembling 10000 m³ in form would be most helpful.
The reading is 51.23 m³
